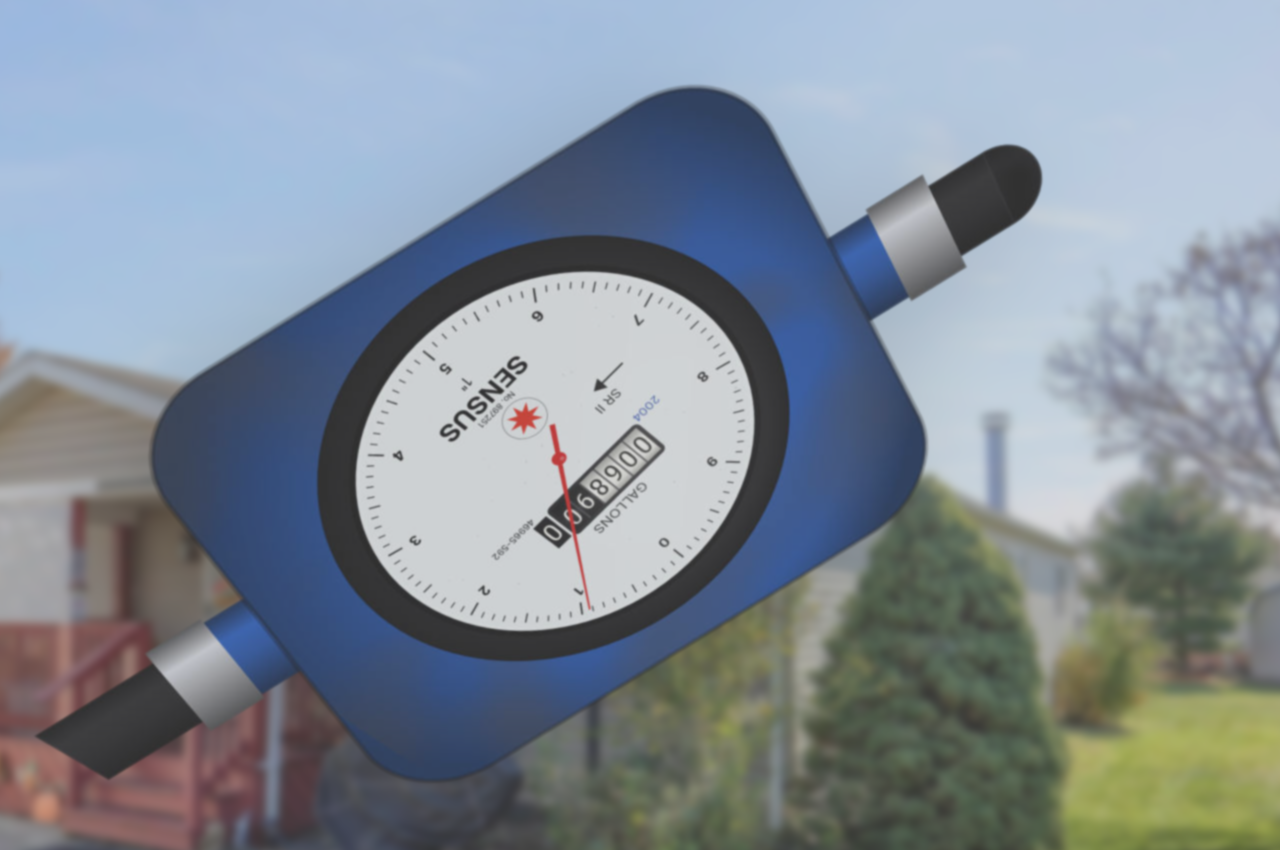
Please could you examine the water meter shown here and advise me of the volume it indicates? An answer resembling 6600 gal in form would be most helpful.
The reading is 68900.9 gal
